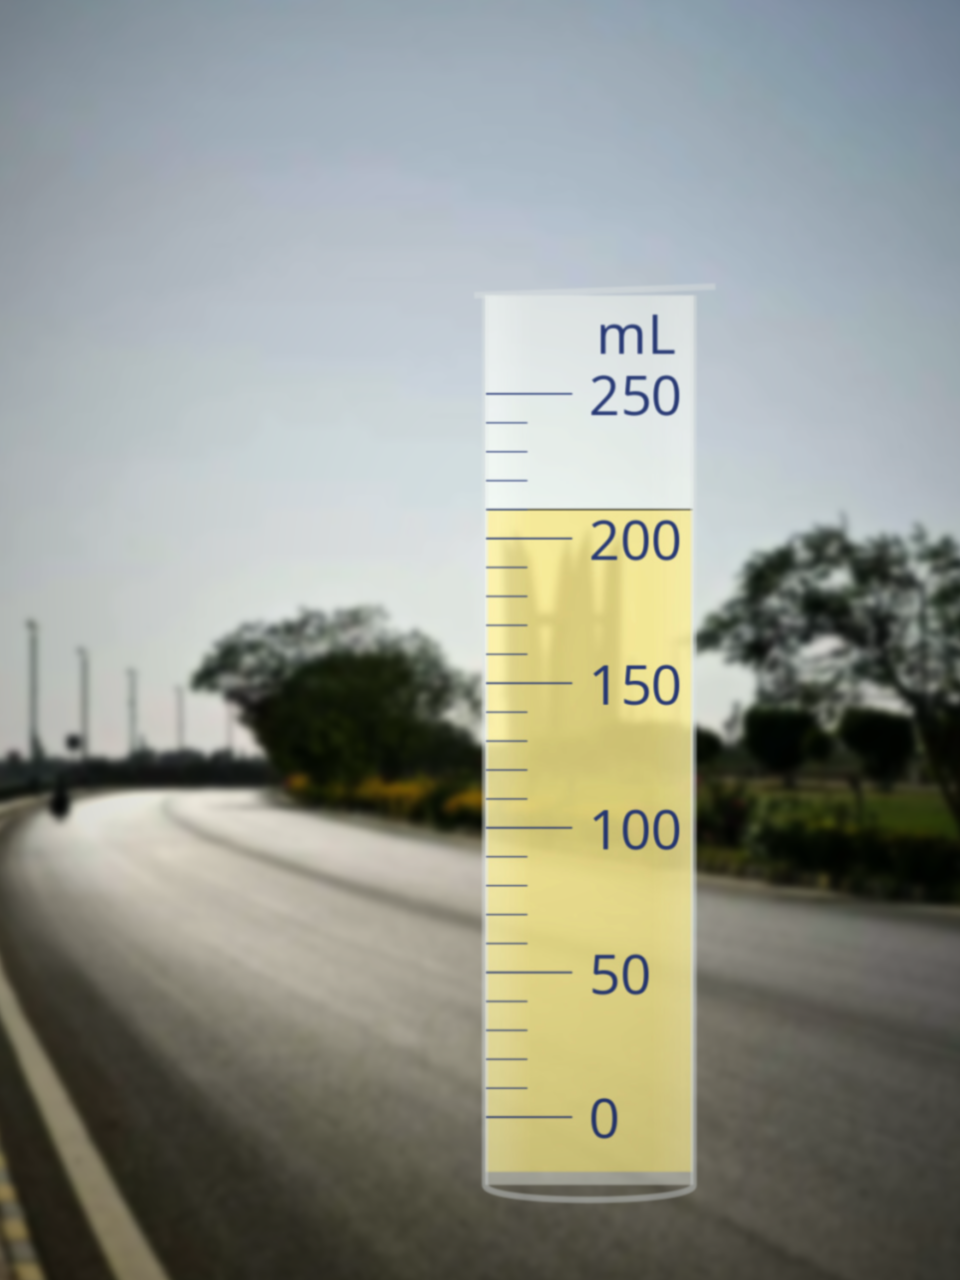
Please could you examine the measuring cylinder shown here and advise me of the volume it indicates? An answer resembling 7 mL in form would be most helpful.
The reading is 210 mL
